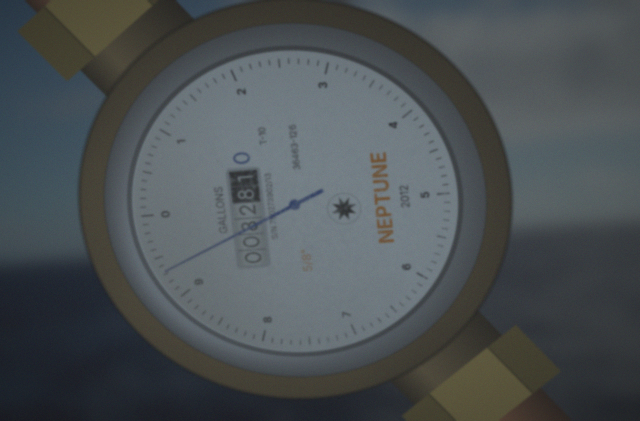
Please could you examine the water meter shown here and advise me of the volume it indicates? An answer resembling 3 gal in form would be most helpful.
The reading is 82809.3 gal
